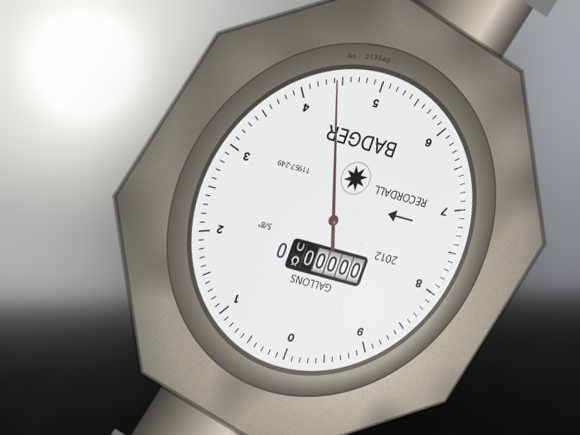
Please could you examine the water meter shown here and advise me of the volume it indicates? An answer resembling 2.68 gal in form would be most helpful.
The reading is 84.4 gal
